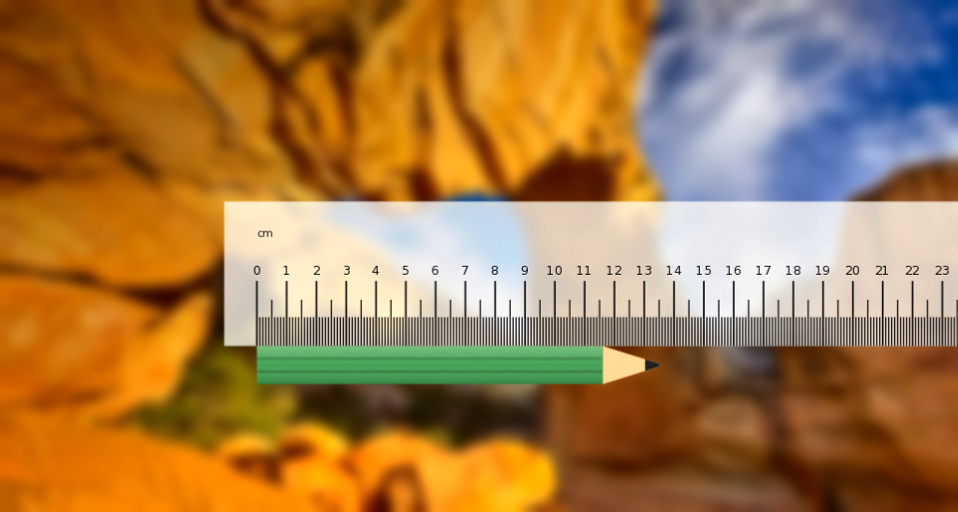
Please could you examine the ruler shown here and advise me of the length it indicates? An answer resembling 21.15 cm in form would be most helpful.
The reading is 13.5 cm
